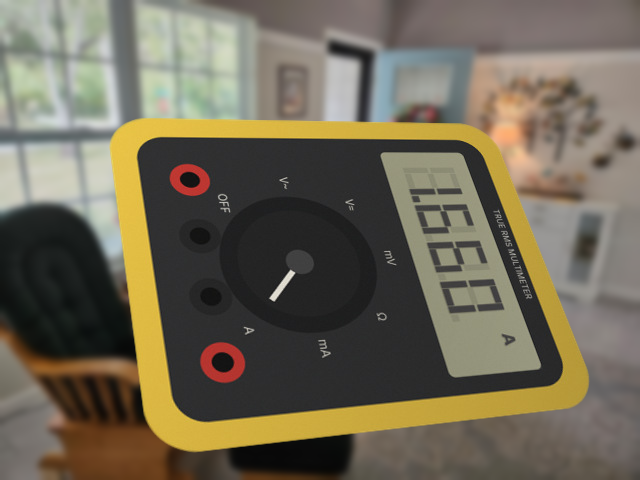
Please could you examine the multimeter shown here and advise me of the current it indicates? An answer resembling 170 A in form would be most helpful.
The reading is 1.660 A
